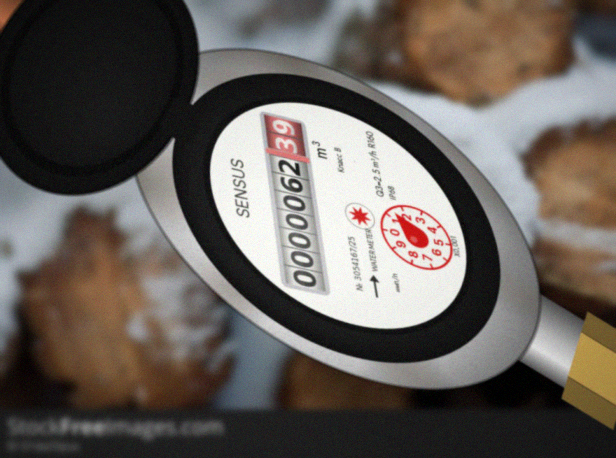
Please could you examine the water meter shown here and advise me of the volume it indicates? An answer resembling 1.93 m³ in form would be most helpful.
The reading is 62.391 m³
